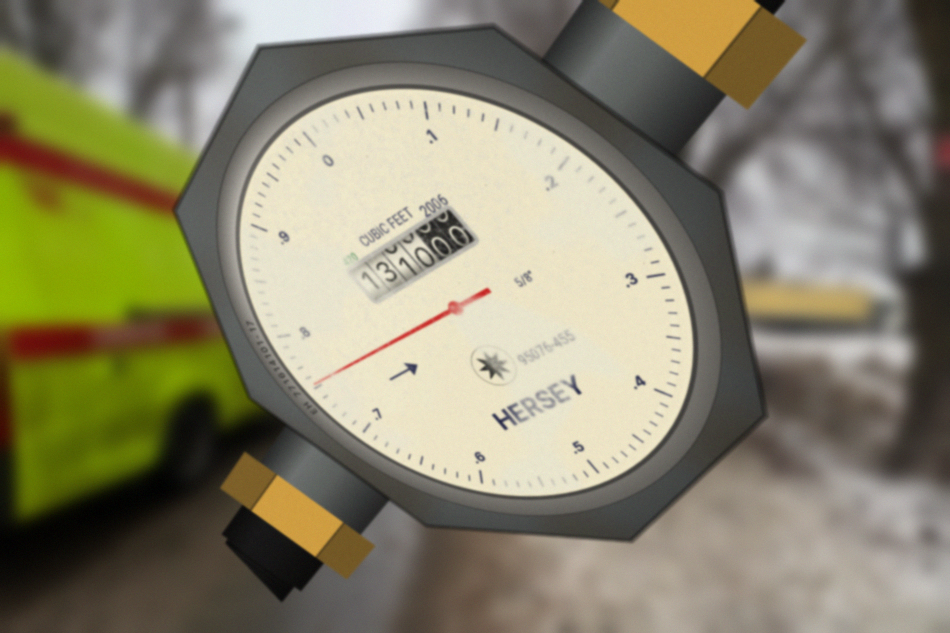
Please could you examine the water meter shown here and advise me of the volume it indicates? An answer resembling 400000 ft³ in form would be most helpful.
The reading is 130999.75 ft³
